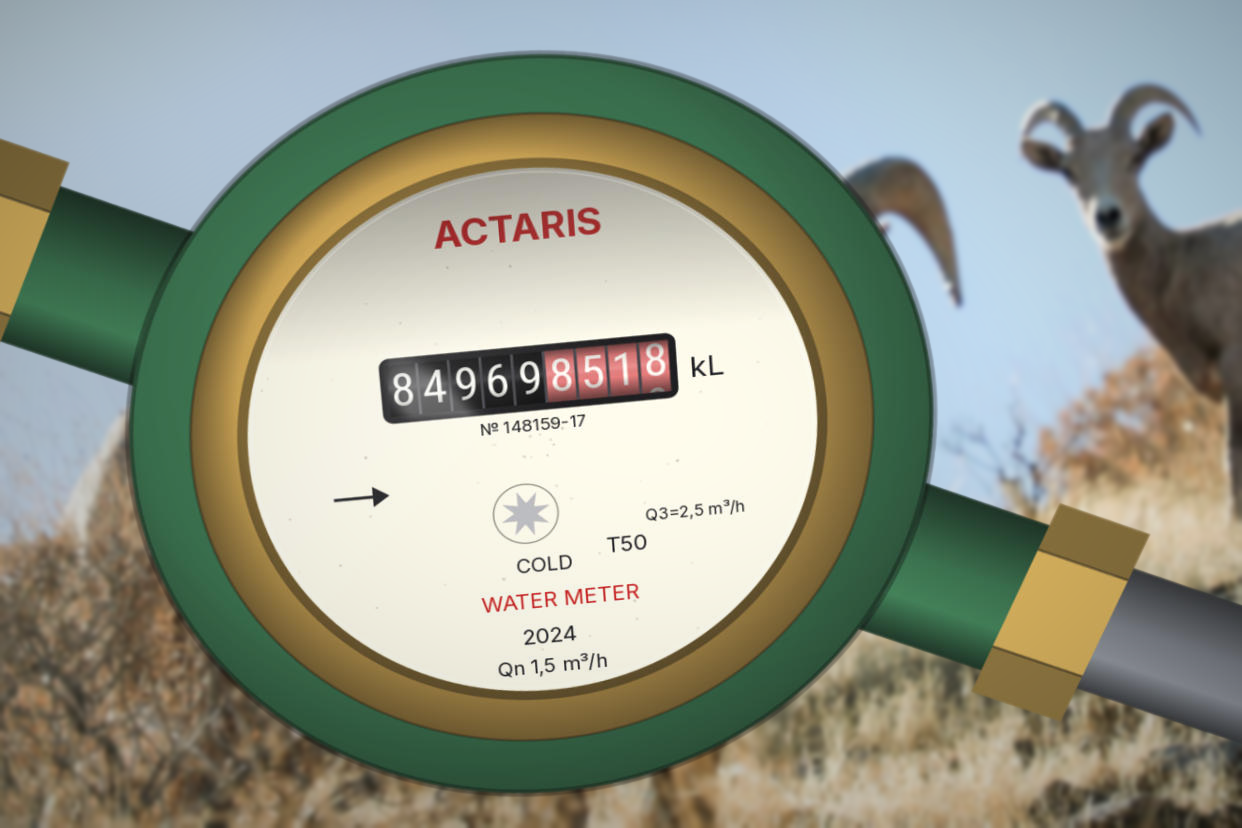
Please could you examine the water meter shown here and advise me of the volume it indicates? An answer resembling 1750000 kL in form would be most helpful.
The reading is 84969.8518 kL
